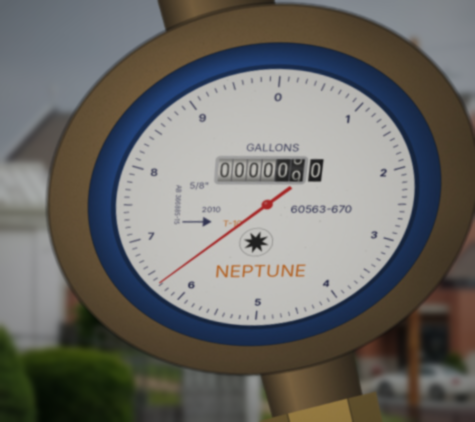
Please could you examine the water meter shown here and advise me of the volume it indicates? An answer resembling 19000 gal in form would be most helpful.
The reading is 86.3 gal
